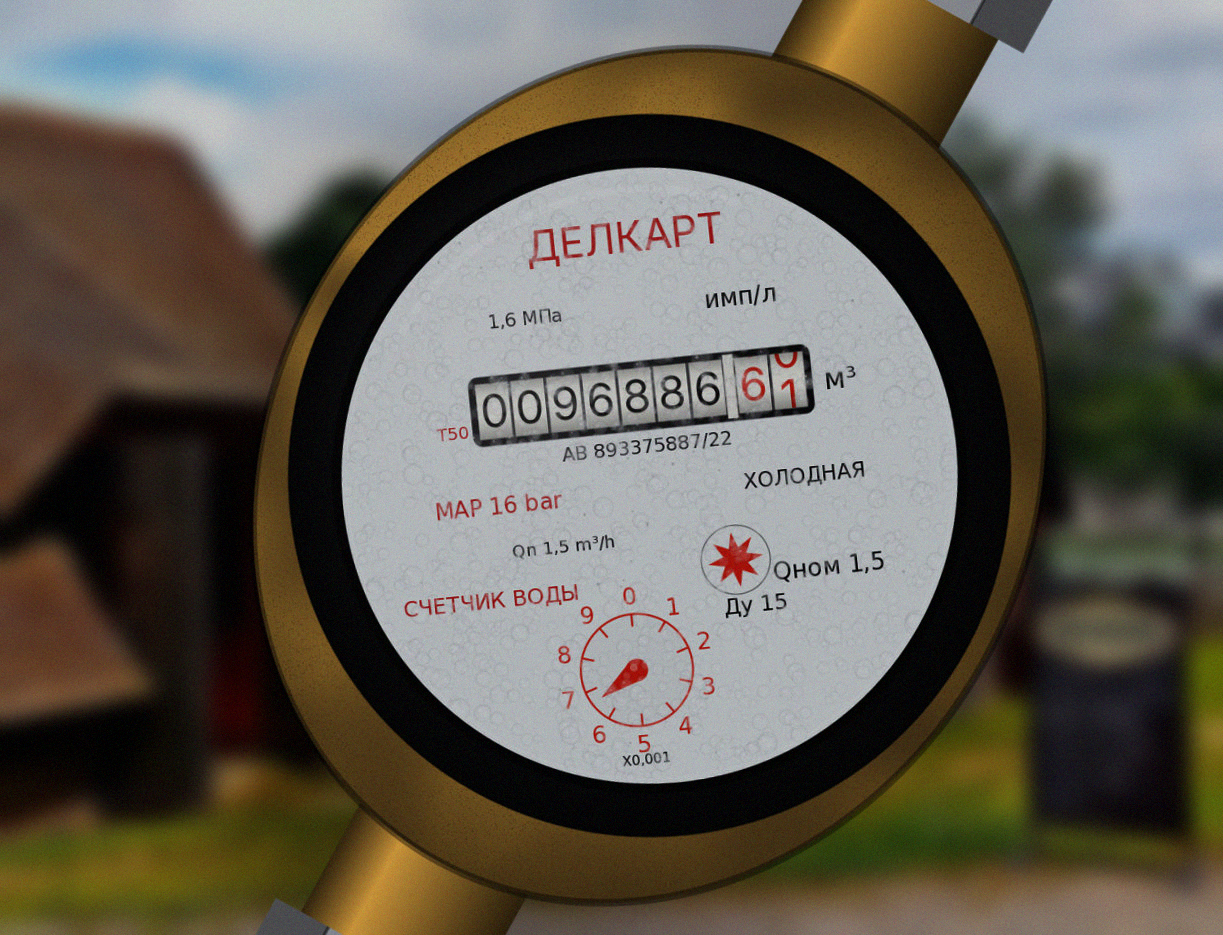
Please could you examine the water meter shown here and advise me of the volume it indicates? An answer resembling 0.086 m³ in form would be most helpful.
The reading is 96886.606 m³
